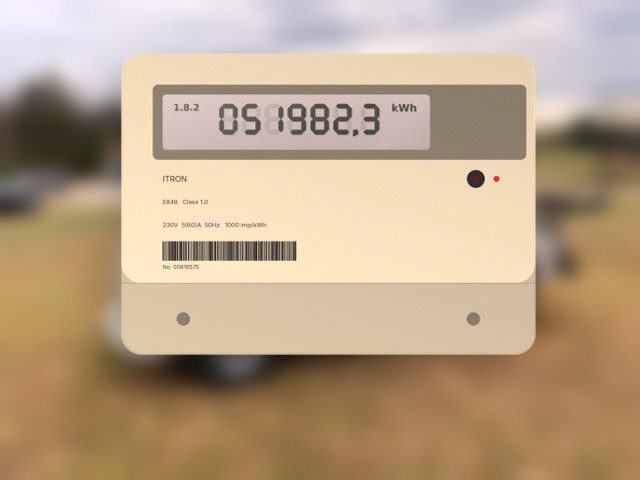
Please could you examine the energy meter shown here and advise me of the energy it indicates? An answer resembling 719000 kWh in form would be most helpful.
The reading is 51982.3 kWh
